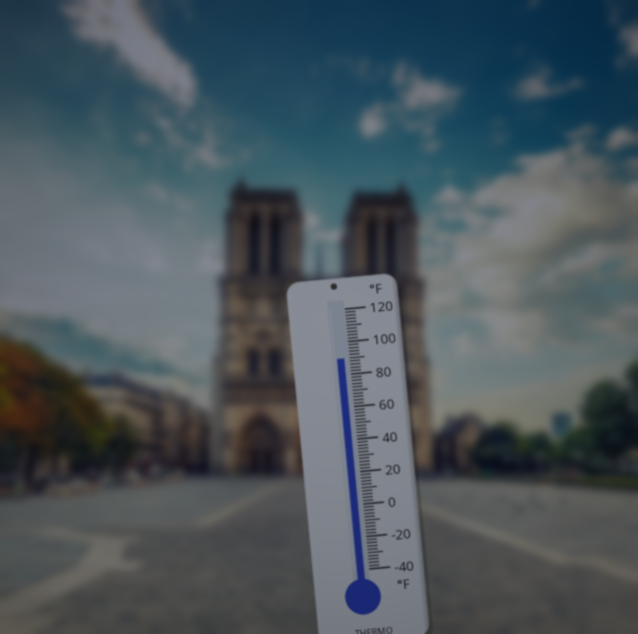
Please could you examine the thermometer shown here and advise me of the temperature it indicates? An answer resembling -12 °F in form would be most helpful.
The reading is 90 °F
